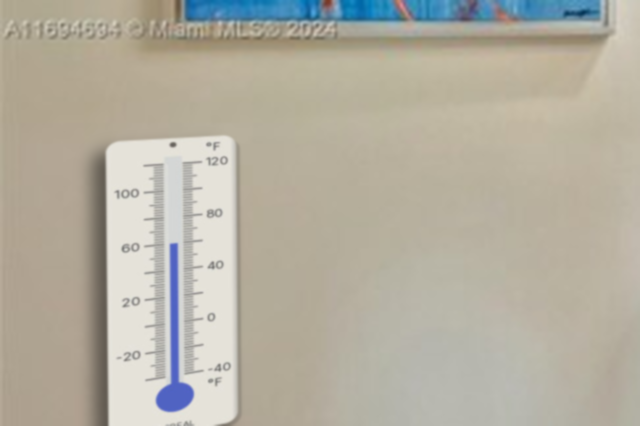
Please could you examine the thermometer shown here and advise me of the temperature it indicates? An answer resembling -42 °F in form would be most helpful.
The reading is 60 °F
